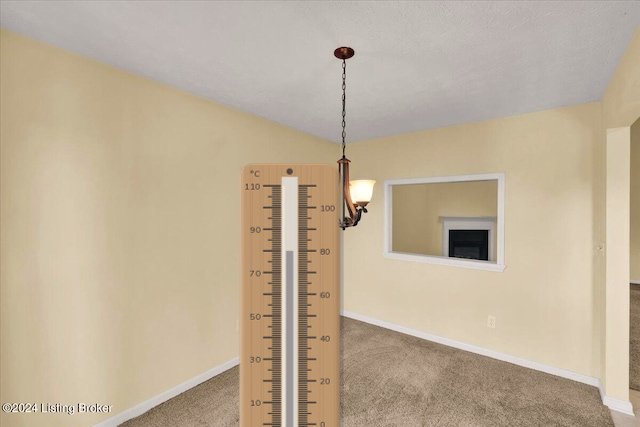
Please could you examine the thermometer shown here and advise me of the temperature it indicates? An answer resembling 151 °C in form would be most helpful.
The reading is 80 °C
